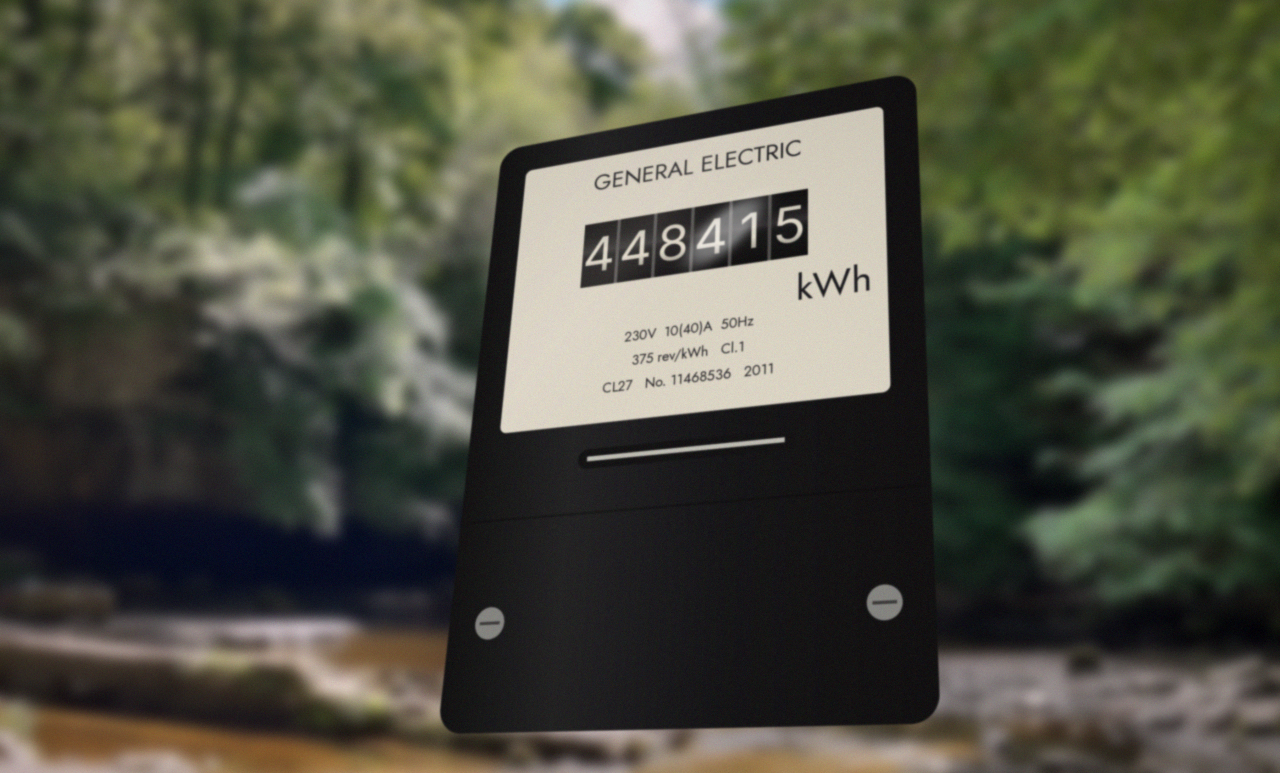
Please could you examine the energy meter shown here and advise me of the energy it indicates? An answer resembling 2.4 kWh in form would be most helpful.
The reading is 448415 kWh
